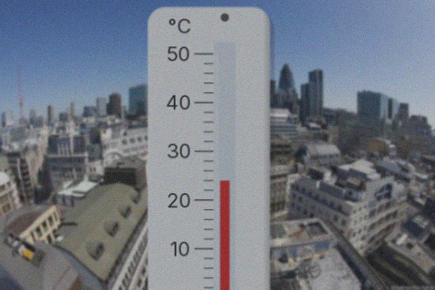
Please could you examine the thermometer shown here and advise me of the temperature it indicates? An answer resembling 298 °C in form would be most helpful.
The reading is 24 °C
